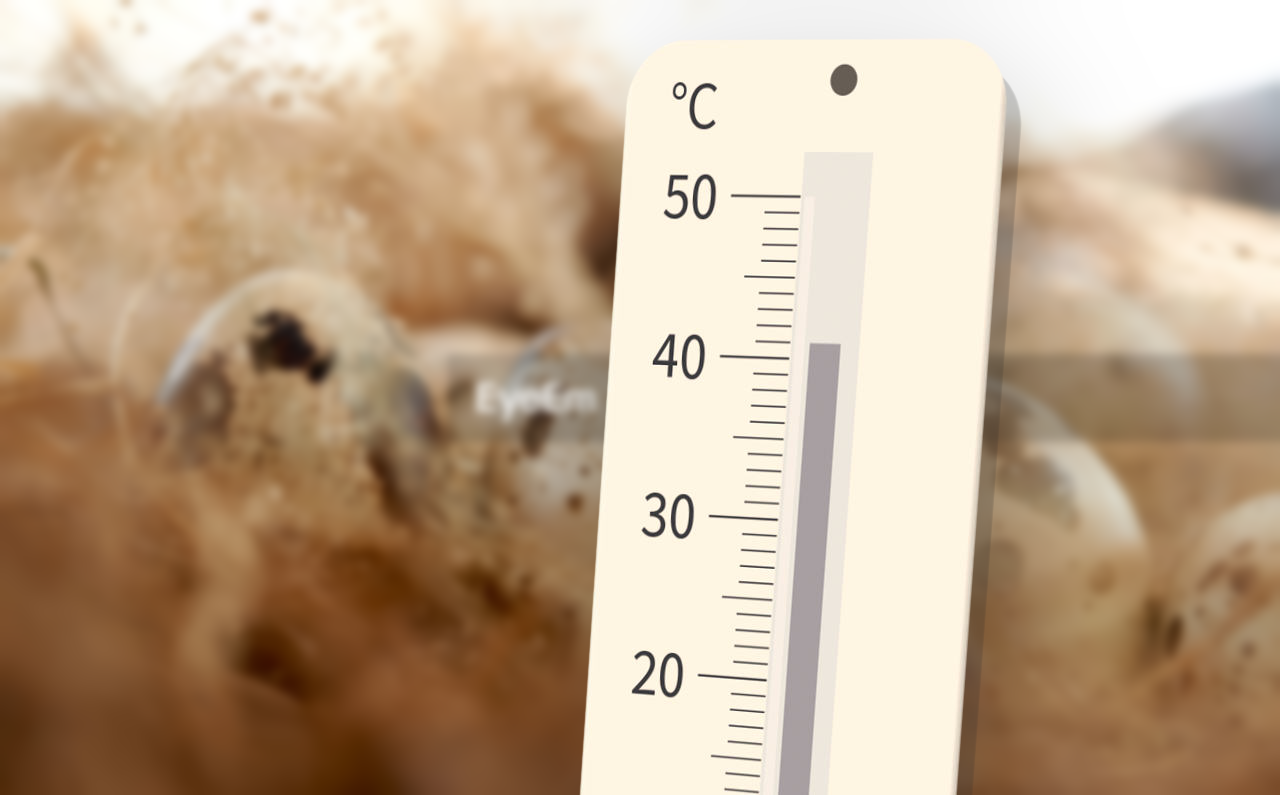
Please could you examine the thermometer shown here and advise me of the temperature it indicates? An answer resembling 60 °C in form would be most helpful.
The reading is 41 °C
